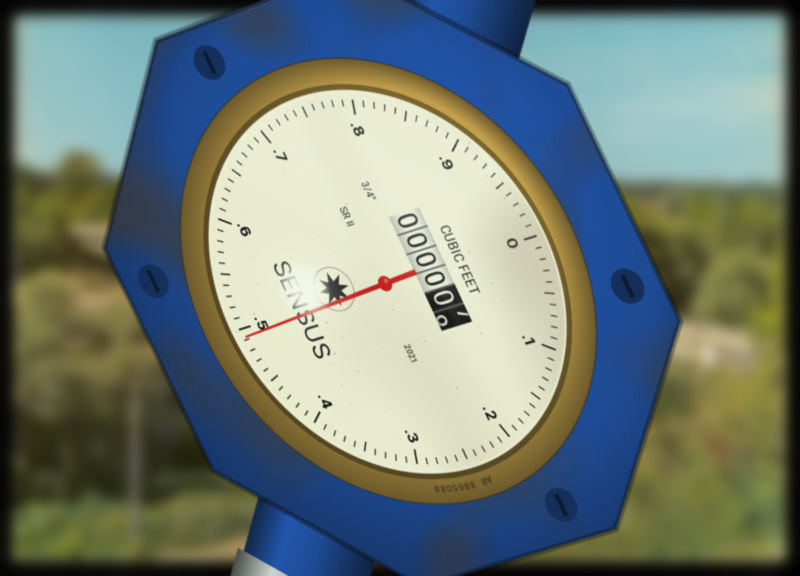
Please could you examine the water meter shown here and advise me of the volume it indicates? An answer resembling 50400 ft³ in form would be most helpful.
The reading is 7.49 ft³
